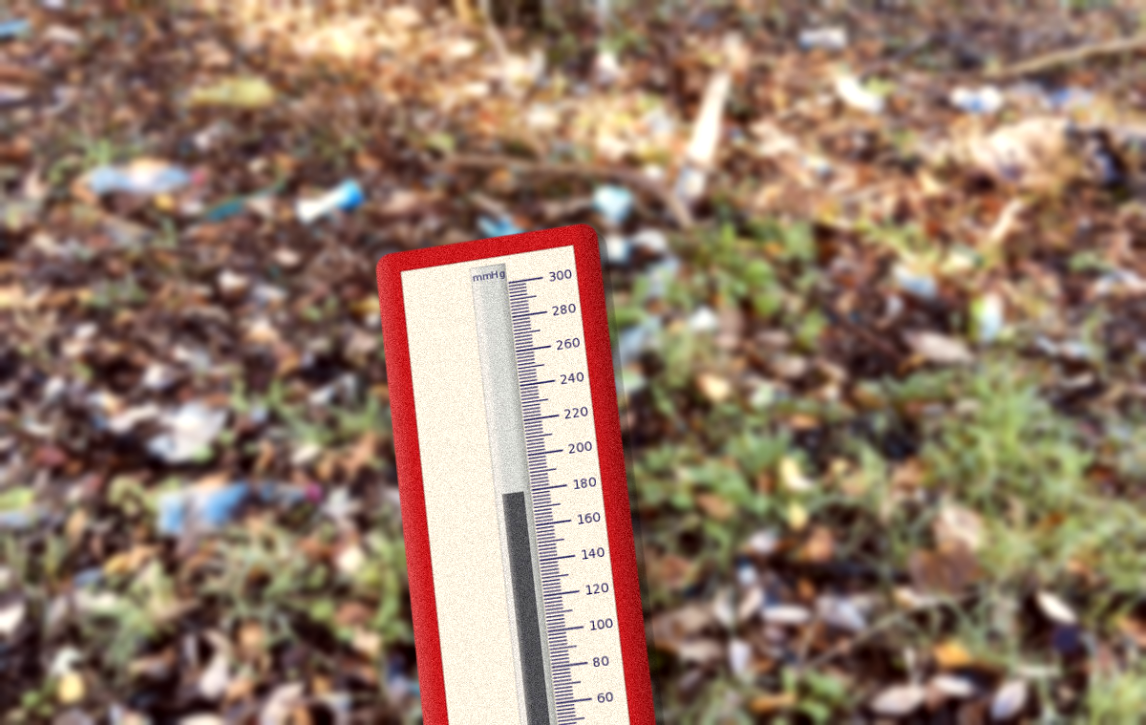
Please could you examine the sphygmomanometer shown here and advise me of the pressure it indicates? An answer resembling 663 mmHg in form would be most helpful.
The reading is 180 mmHg
